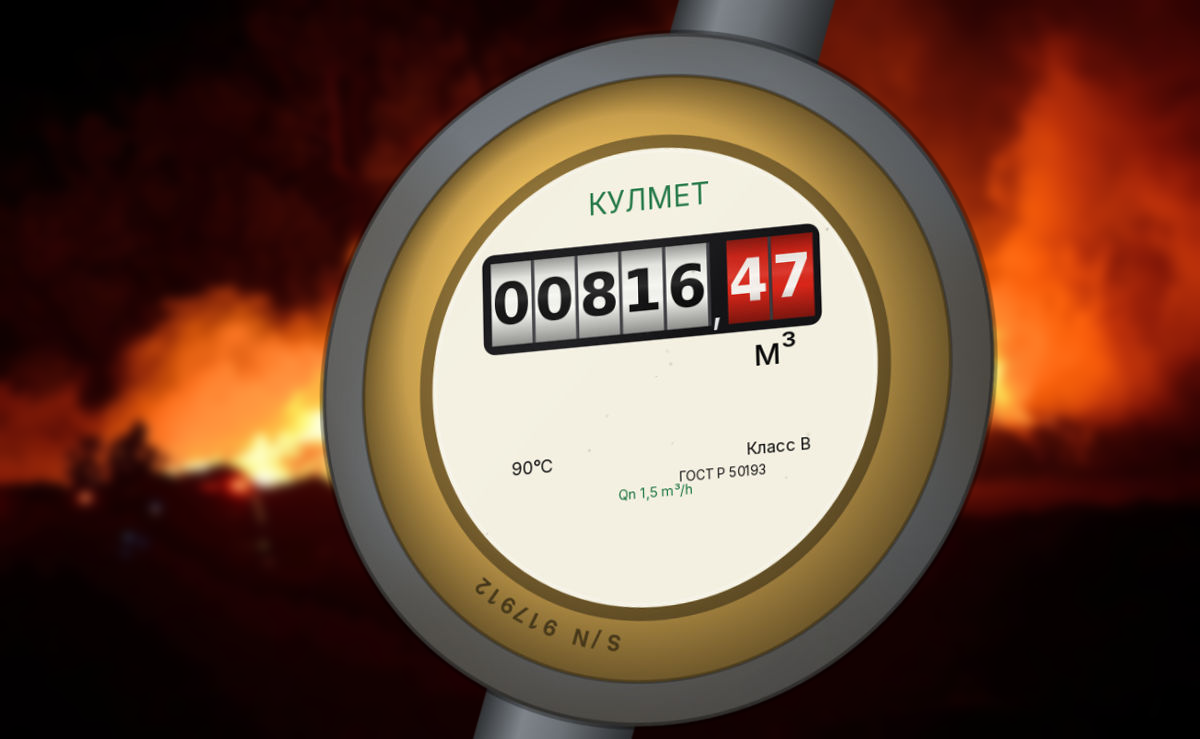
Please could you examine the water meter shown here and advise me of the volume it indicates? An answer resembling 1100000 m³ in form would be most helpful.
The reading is 816.47 m³
